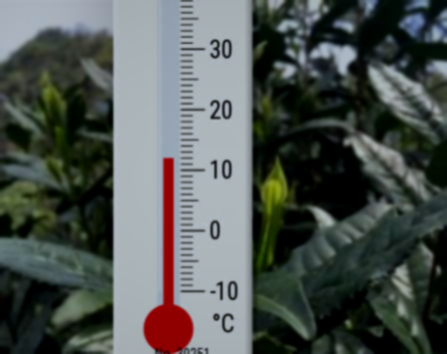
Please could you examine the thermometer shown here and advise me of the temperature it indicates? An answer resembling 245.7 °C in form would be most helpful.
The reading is 12 °C
